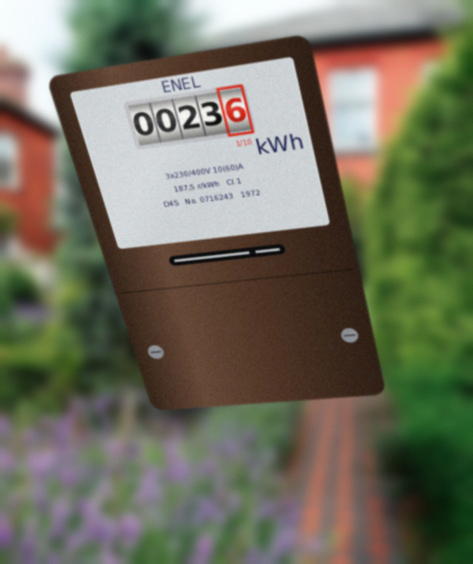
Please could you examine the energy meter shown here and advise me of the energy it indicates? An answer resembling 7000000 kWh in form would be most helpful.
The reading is 23.6 kWh
